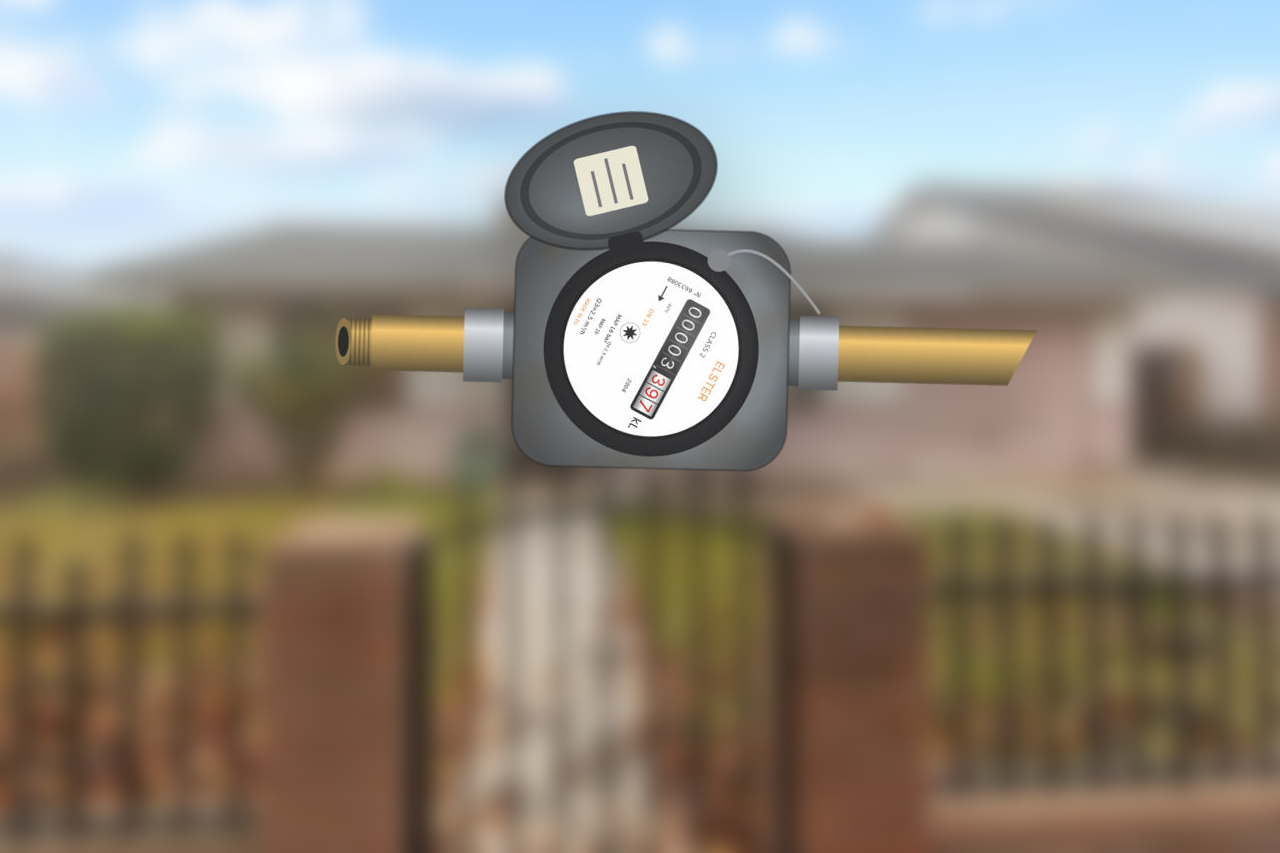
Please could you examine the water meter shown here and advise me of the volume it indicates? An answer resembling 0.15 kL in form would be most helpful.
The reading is 3.397 kL
